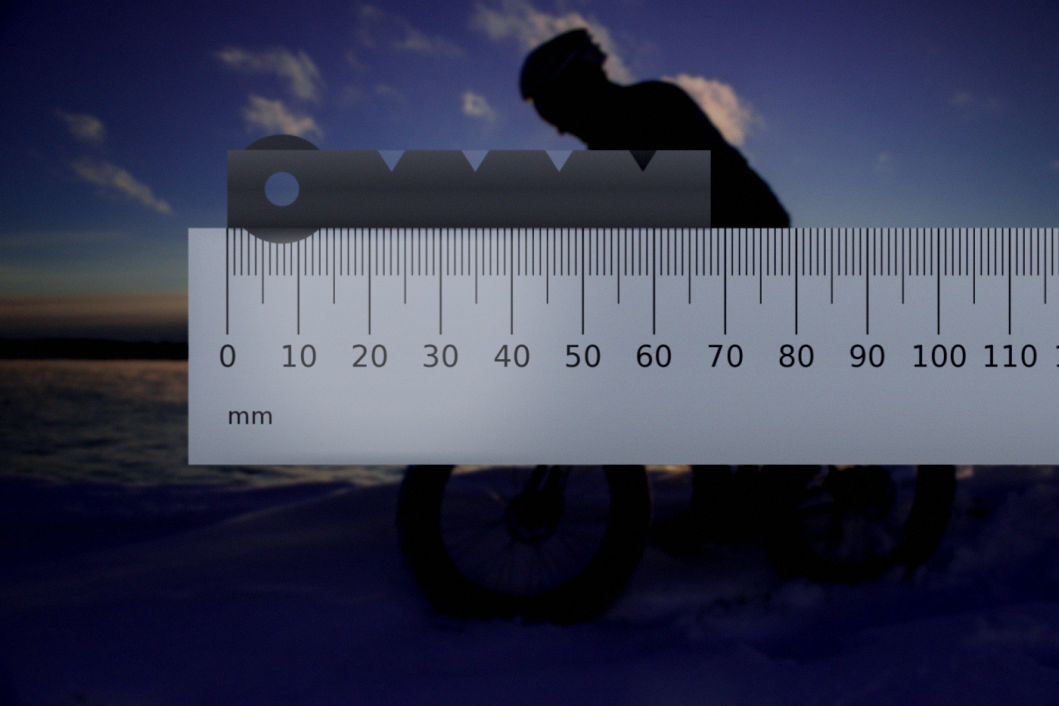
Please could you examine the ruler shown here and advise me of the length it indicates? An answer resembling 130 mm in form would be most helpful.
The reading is 68 mm
